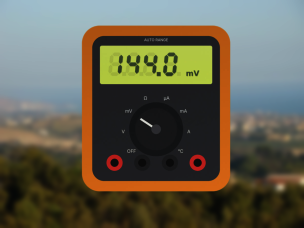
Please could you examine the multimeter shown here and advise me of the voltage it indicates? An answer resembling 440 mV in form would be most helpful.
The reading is 144.0 mV
